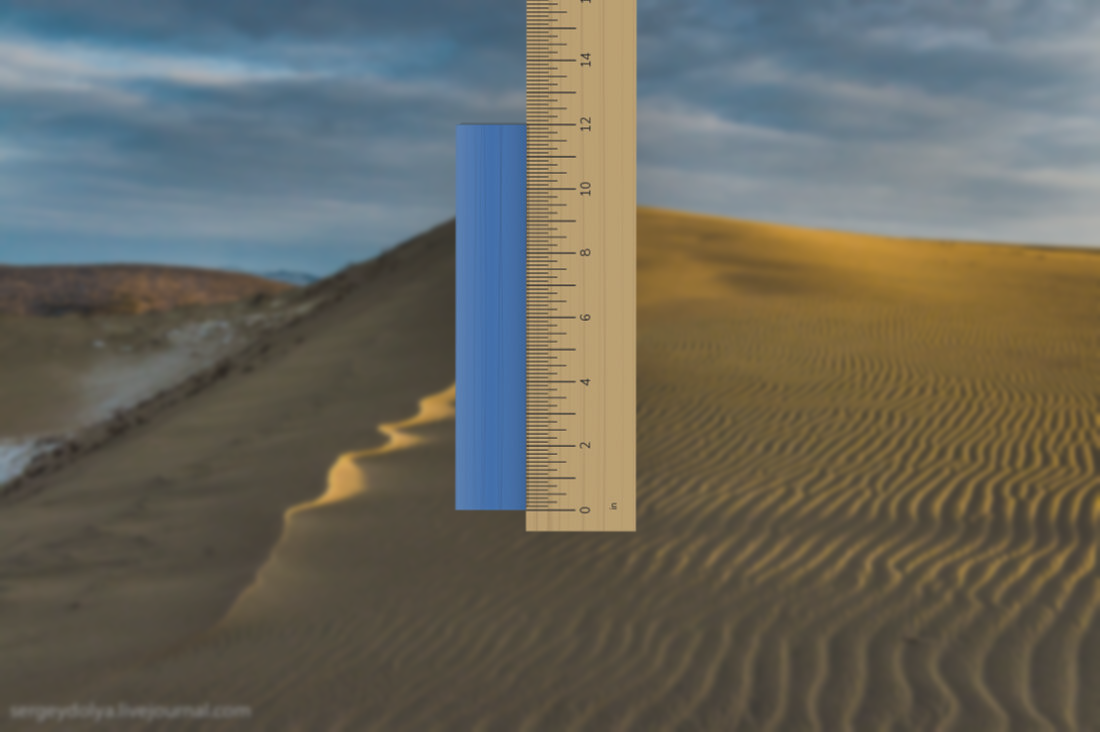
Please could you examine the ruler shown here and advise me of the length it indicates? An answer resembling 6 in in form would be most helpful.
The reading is 12 in
